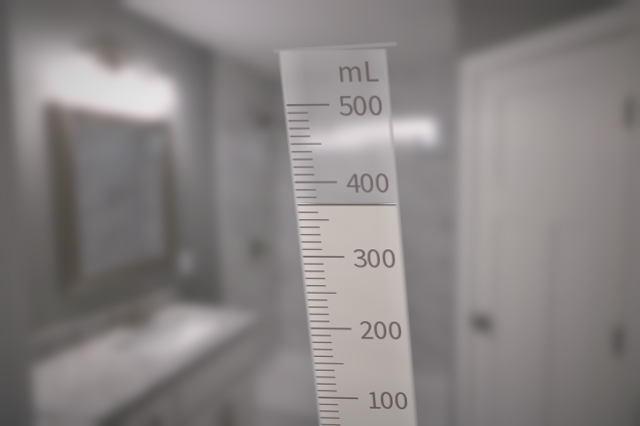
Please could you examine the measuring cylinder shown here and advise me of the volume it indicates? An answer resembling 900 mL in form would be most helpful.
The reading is 370 mL
